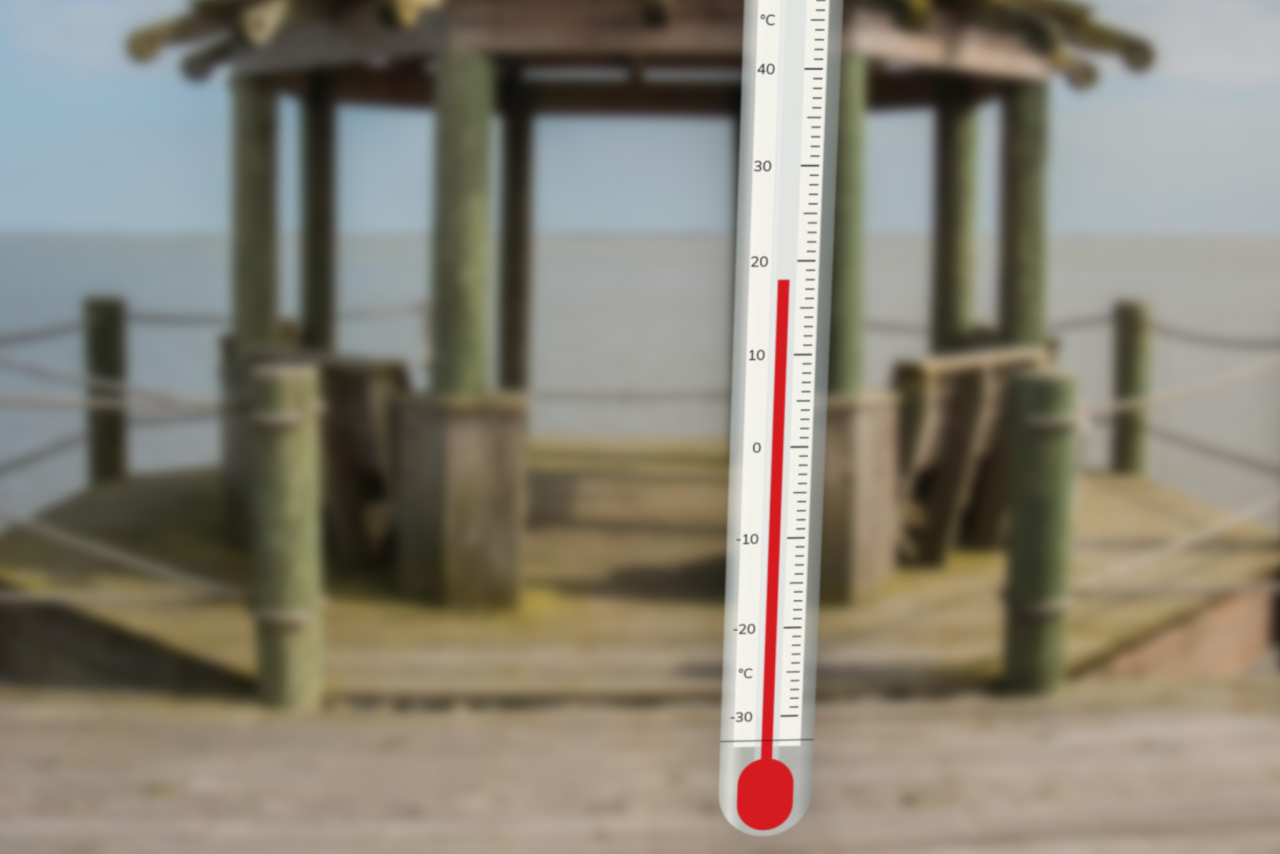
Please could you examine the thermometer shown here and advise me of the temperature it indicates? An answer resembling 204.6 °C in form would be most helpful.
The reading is 18 °C
